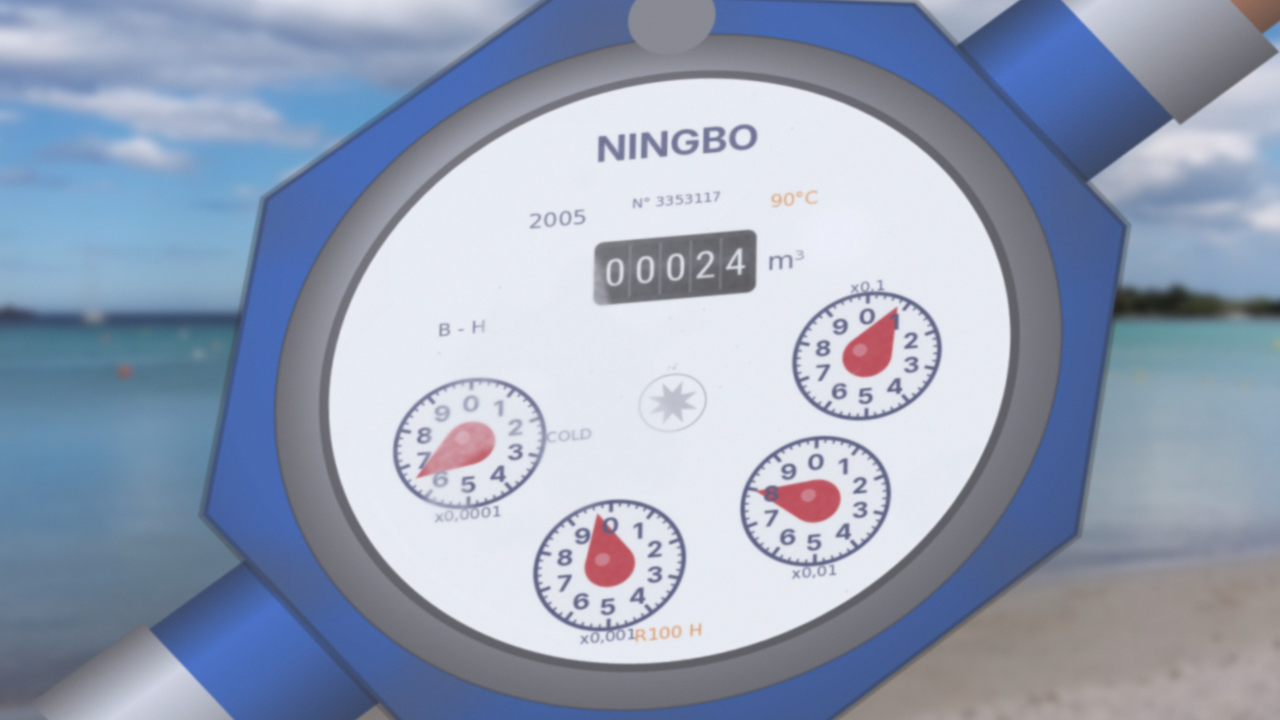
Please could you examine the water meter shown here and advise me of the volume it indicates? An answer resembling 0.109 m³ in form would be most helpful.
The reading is 24.0796 m³
